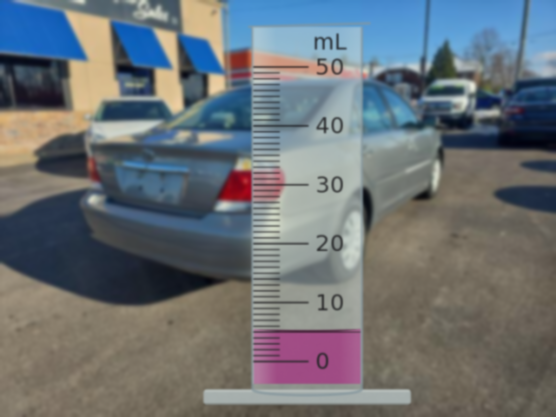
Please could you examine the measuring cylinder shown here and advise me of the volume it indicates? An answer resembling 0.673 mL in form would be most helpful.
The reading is 5 mL
